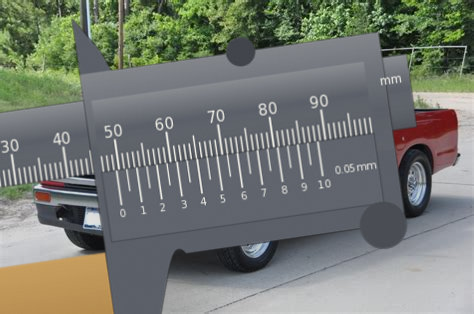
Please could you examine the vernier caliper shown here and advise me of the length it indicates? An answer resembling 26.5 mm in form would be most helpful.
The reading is 49.5 mm
